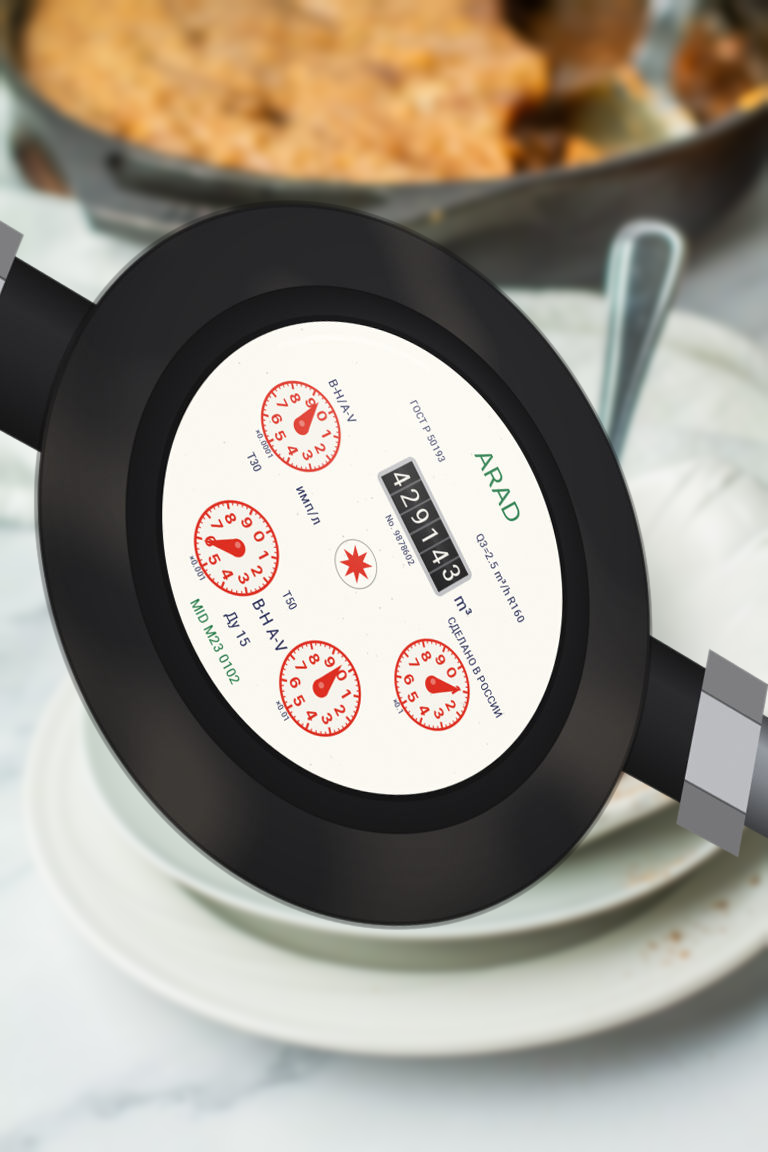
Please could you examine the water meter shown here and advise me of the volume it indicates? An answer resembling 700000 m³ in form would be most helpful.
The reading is 429143.0959 m³
